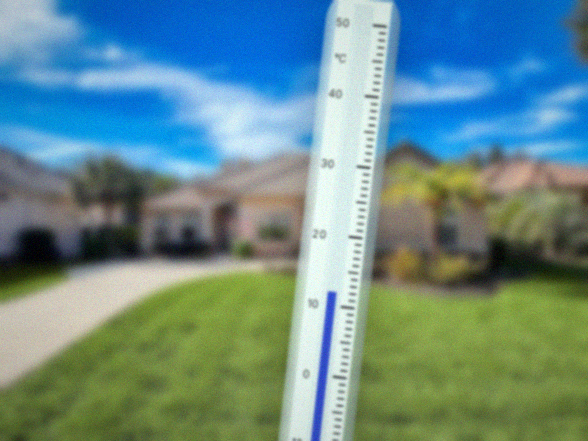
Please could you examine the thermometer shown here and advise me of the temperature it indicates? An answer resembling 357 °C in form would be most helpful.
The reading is 12 °C
